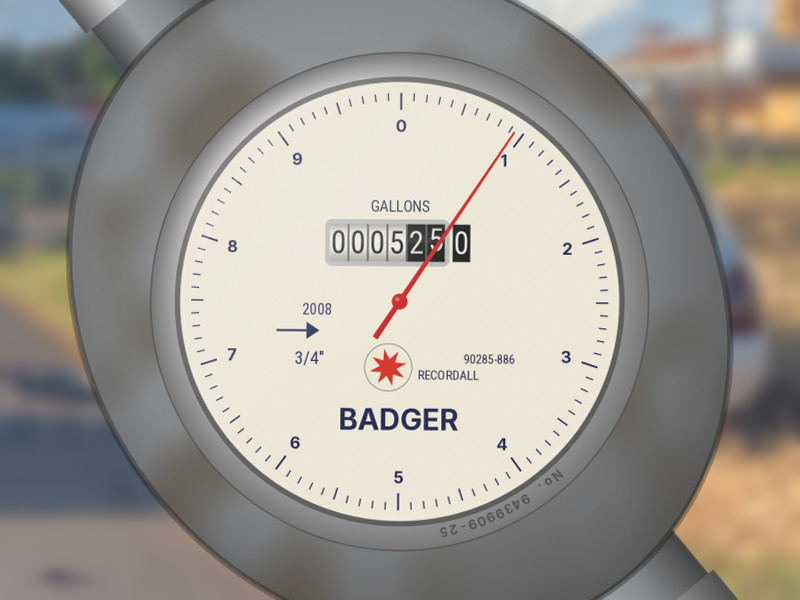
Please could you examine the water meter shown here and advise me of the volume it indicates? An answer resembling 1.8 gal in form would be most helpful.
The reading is 5250.9 gal
